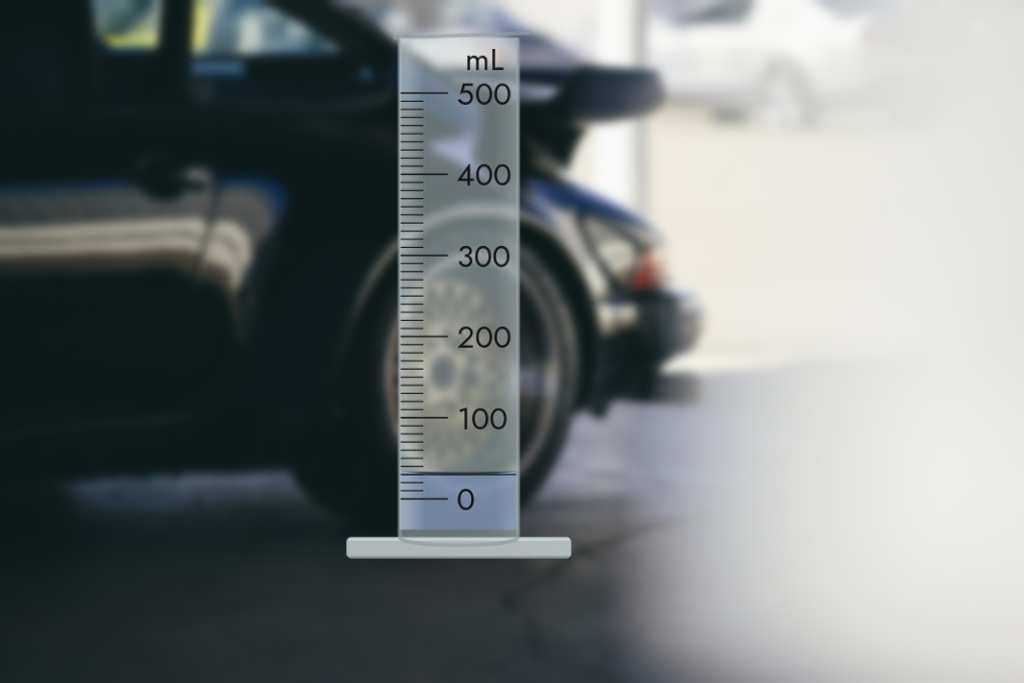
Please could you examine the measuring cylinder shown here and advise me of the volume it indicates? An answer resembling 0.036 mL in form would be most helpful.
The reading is 30 mL
